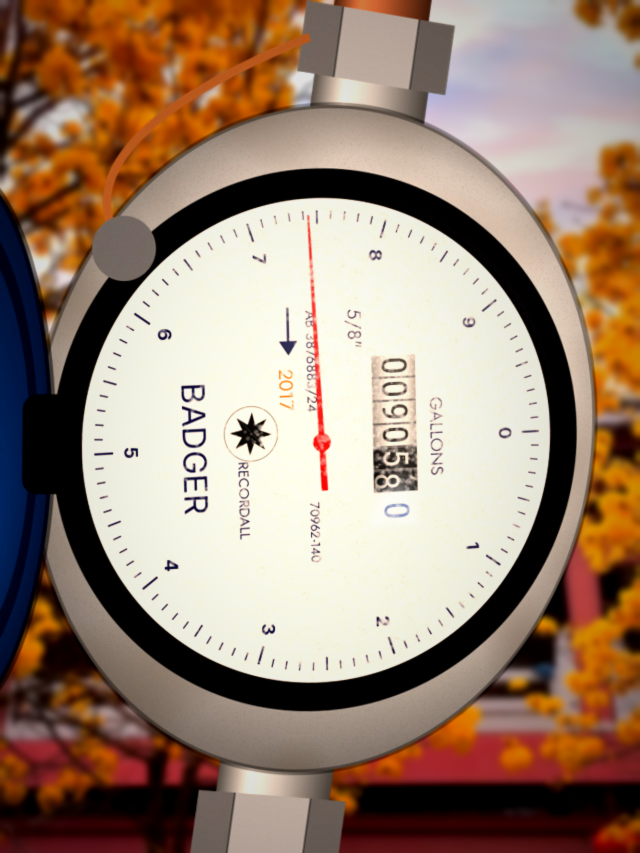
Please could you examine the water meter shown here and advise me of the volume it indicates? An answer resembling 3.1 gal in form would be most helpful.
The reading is 90577.4 gal
